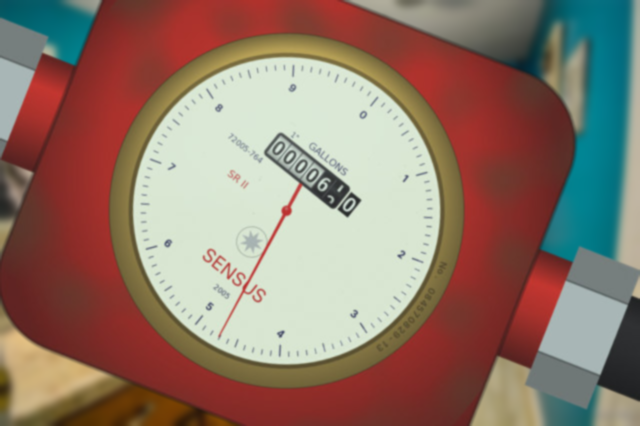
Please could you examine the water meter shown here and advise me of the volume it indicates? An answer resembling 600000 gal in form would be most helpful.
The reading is 614.7 gal
